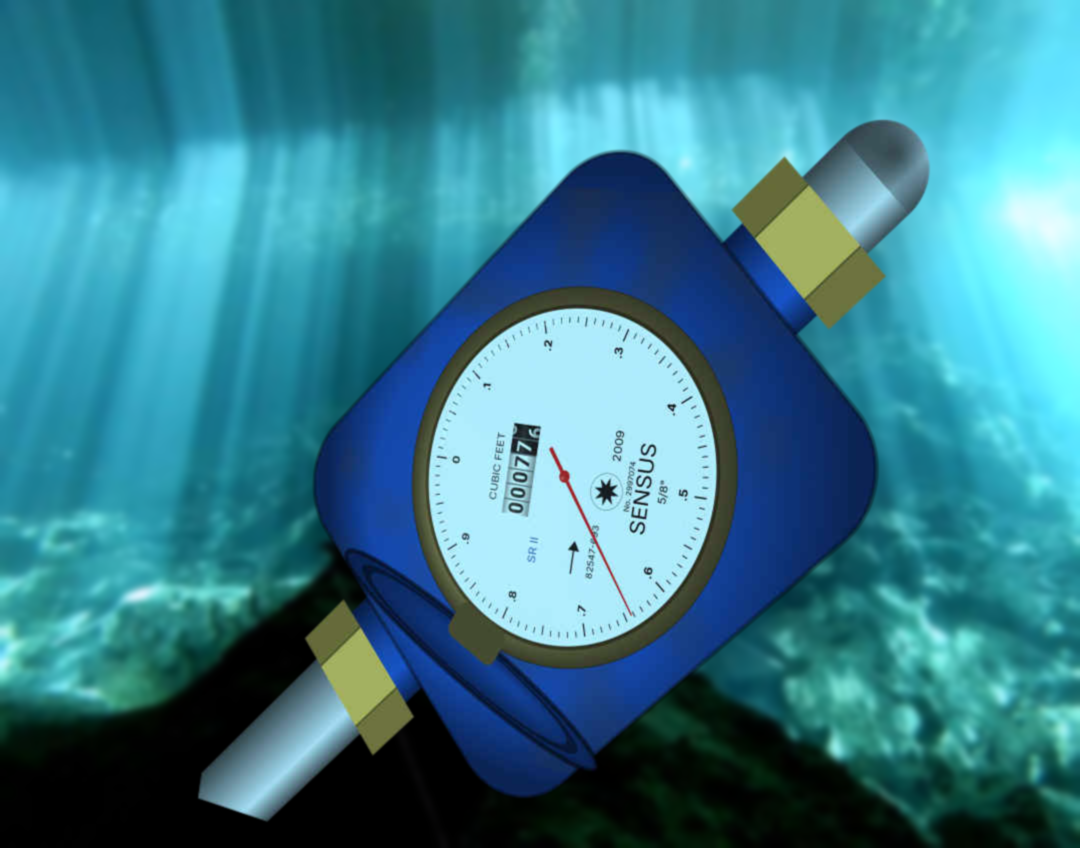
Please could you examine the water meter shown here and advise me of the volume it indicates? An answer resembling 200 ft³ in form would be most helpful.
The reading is 775.64 ft³
